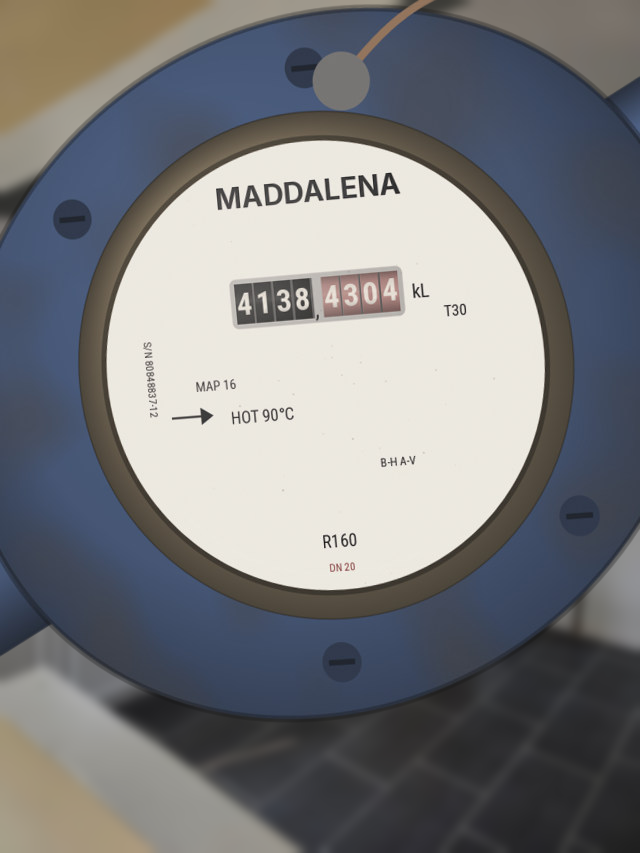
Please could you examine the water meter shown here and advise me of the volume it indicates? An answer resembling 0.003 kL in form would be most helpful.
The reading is 4138.4304 kL
